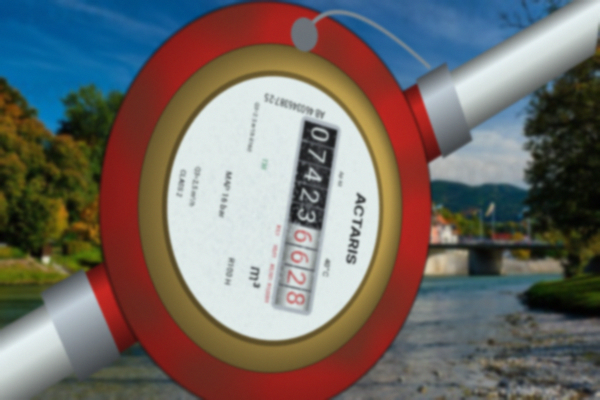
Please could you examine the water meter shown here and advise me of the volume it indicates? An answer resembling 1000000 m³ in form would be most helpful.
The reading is 7423.6628 m³
